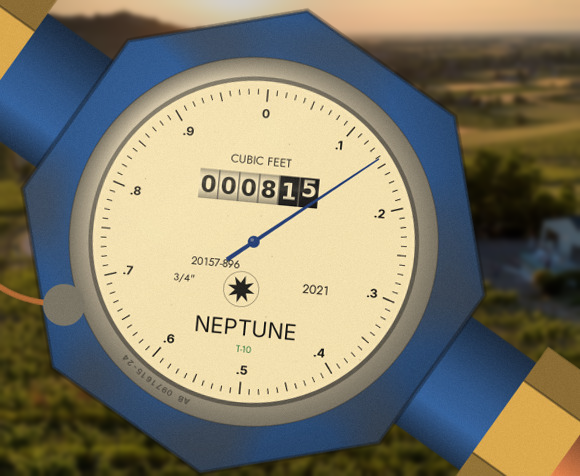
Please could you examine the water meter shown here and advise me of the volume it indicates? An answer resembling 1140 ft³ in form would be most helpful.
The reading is 815.14 ft³
